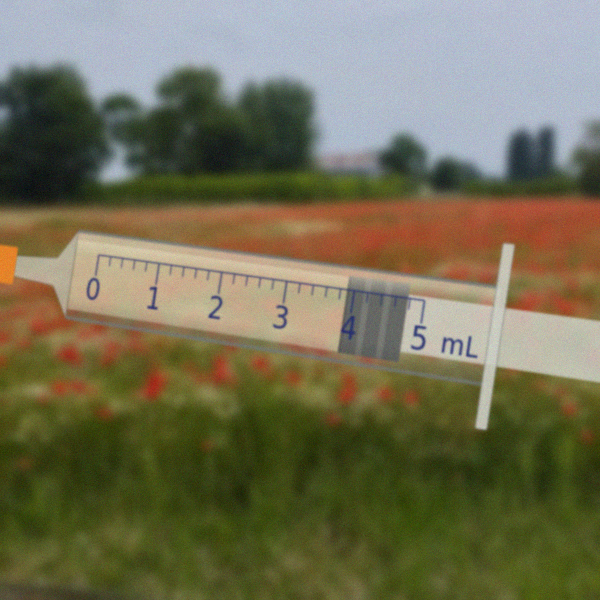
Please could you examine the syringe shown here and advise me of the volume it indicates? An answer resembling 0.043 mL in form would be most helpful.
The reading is 3.9 mL
